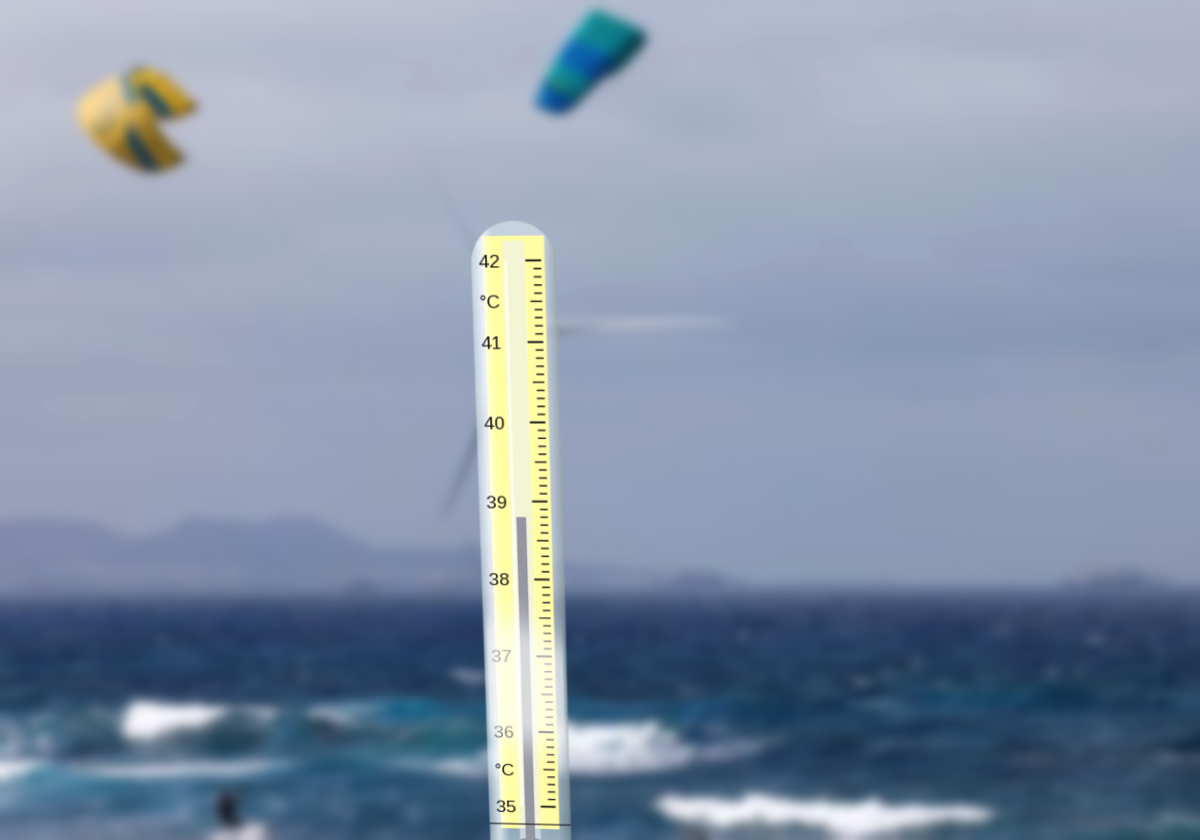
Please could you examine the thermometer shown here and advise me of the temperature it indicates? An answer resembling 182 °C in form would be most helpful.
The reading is 38.8 °C
